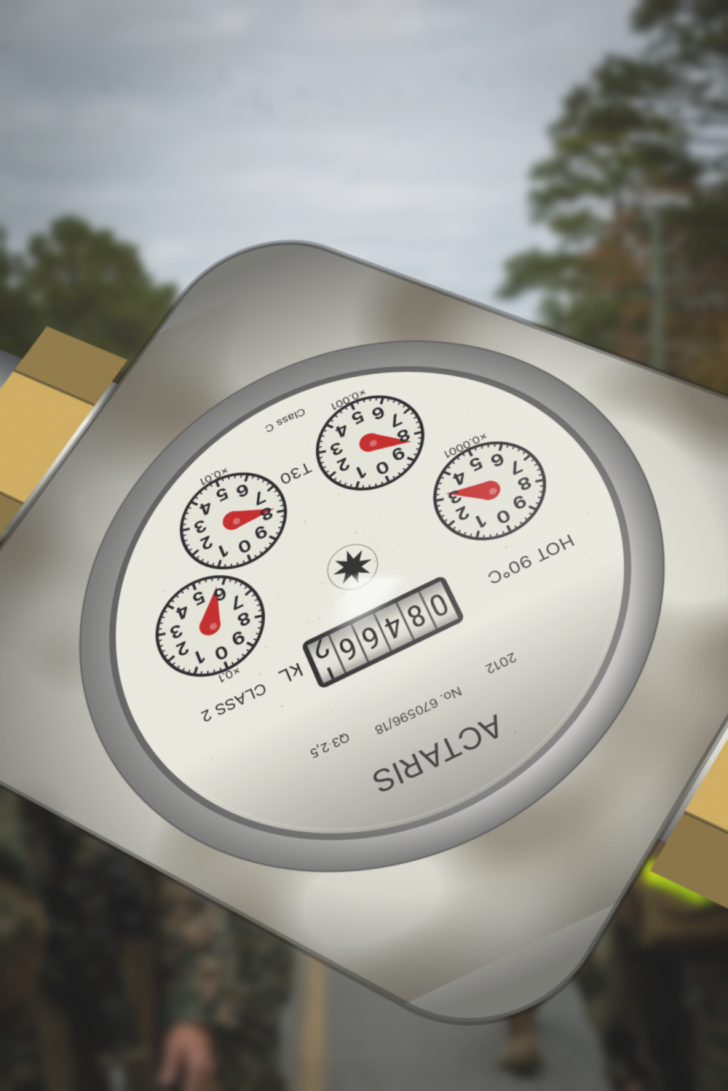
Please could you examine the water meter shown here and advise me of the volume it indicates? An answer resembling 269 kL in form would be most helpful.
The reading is 84661.5783 kL
